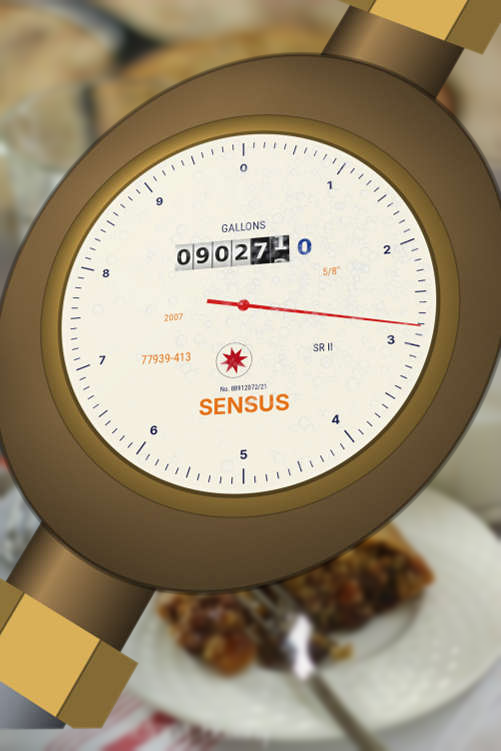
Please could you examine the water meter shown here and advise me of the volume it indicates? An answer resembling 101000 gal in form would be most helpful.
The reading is 902712.8 gal
